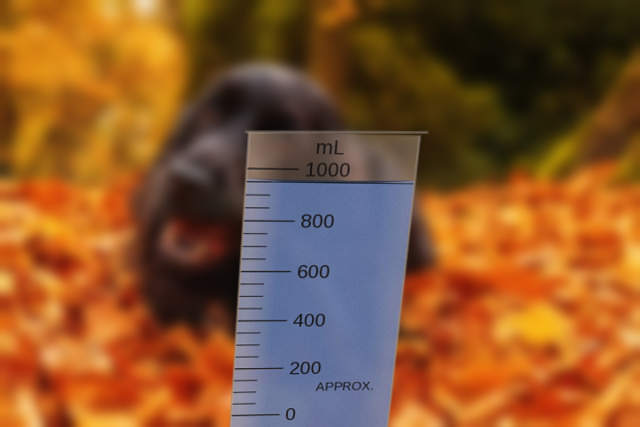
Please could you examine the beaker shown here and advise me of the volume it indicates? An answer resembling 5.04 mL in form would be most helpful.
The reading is 950 mL
